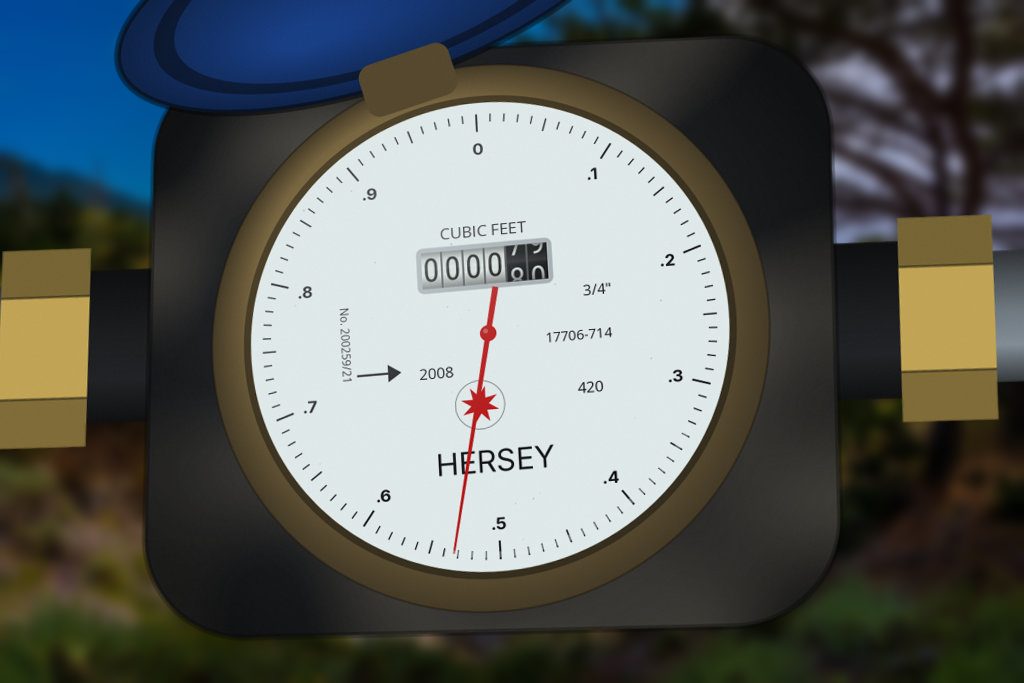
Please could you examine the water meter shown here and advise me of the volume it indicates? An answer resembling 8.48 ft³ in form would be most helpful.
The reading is 79.53 ft³
